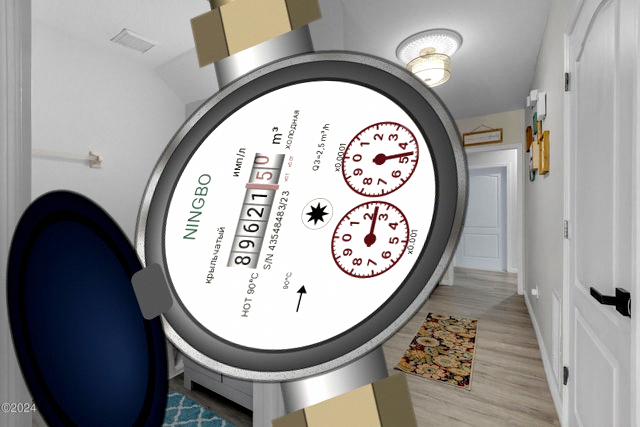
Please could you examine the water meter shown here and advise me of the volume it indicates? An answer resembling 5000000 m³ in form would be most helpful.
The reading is 89621.5024 m³
